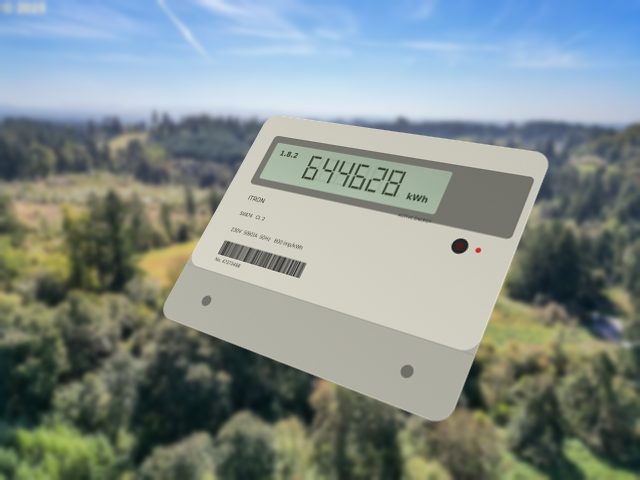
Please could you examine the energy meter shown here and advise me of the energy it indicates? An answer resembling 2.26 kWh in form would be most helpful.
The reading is 644628 kWh
